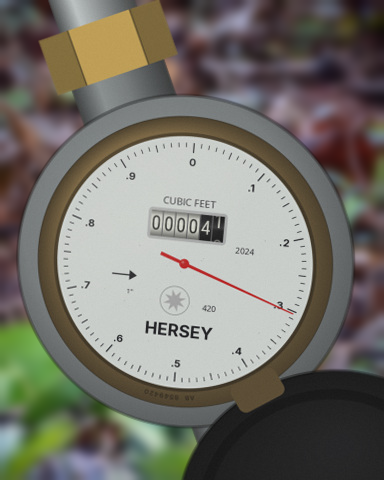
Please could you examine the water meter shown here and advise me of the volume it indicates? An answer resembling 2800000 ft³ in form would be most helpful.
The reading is 41.30 ft³
